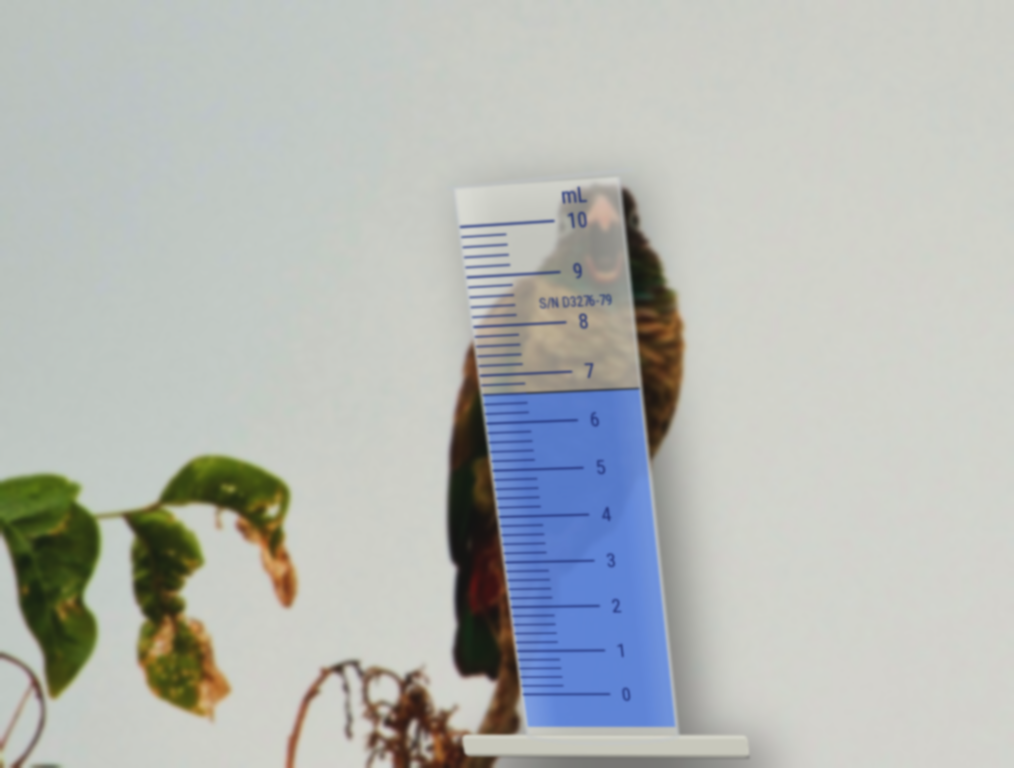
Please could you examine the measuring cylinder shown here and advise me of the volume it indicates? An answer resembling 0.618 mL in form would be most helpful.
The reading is 6.6 mL
